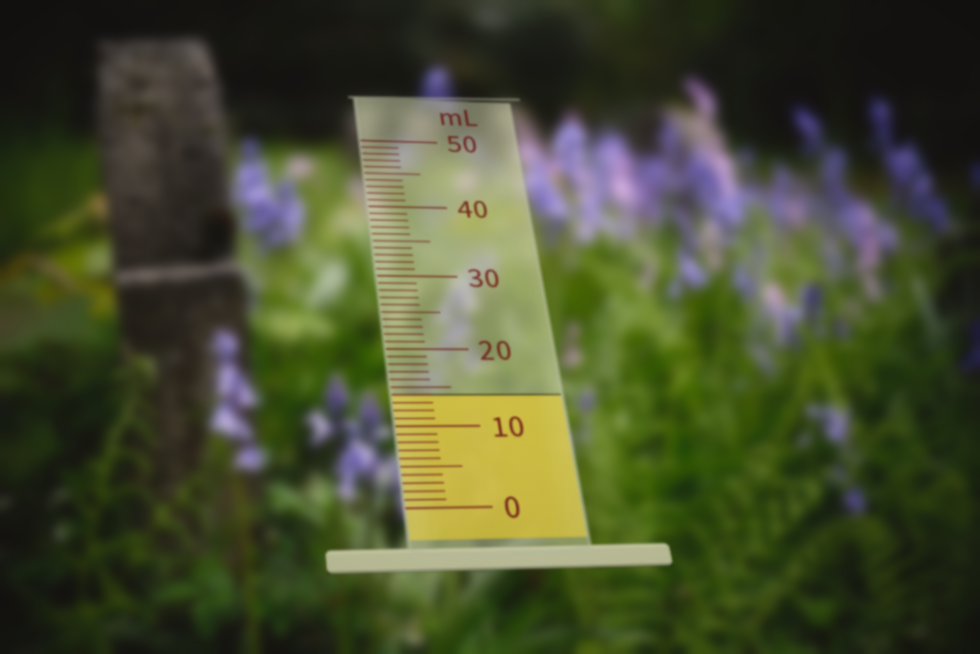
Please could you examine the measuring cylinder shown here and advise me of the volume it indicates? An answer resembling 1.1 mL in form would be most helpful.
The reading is 14 mL
